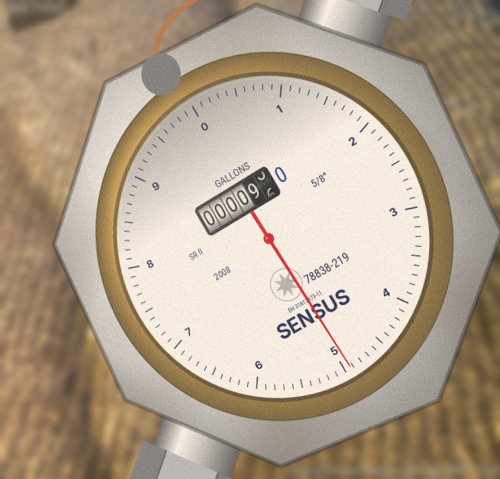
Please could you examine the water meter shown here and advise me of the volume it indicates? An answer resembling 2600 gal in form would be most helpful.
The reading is 954.9 gal
